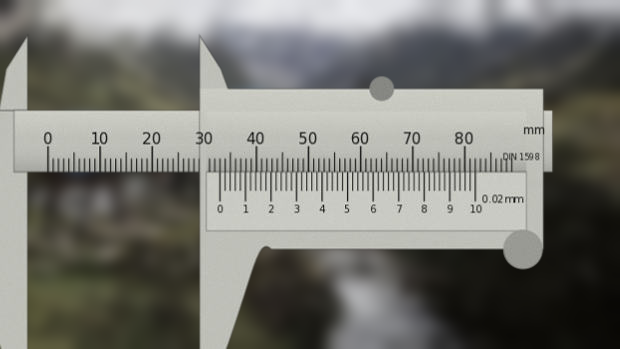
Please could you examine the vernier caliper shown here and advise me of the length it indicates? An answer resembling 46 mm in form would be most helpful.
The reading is 33.0 mm
